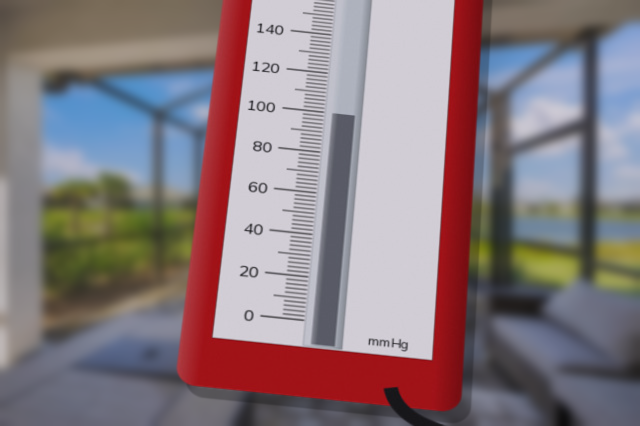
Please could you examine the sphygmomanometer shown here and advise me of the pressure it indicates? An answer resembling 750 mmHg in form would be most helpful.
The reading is 100 mmHg
